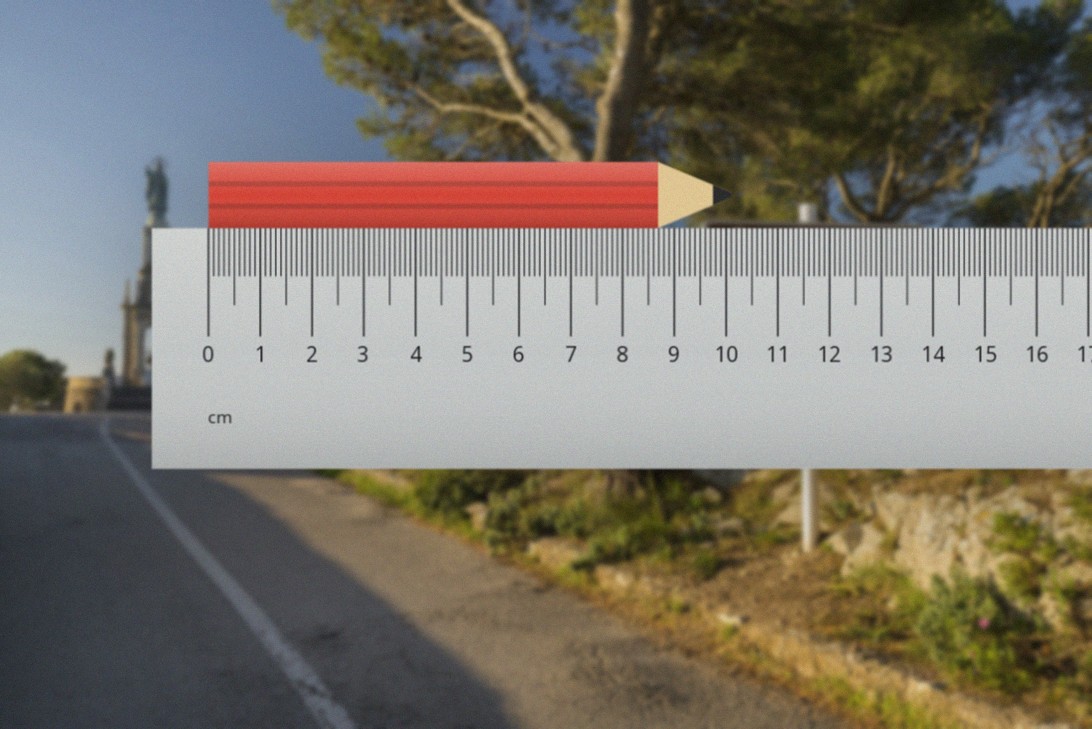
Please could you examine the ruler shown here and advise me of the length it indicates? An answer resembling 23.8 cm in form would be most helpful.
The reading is 10.1 cm
